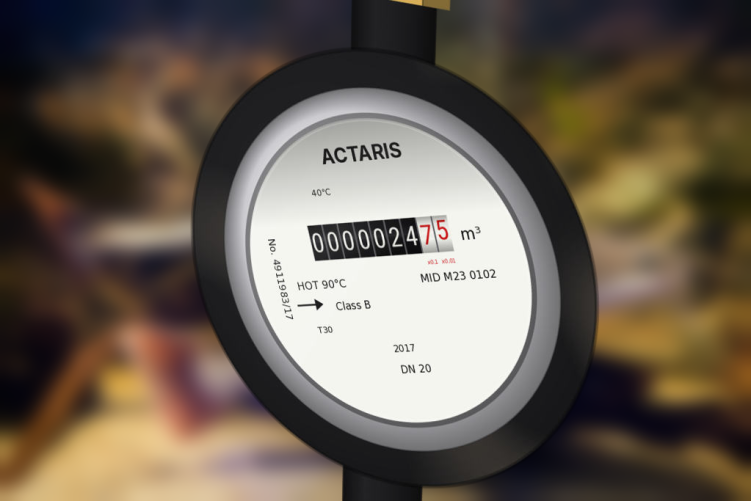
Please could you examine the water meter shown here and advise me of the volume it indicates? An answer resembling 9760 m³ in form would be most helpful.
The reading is 24.75 m³
